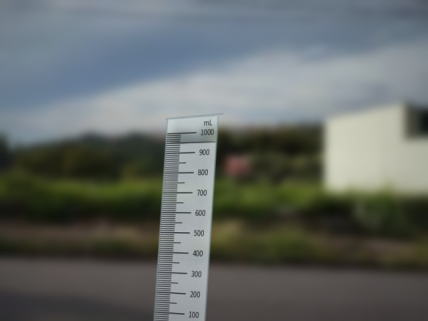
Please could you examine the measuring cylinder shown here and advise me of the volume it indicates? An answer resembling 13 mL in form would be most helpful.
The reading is 950 mL
